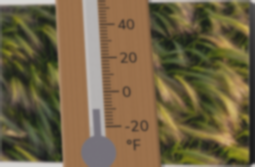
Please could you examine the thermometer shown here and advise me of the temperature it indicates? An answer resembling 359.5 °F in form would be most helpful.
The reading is -10 °F
